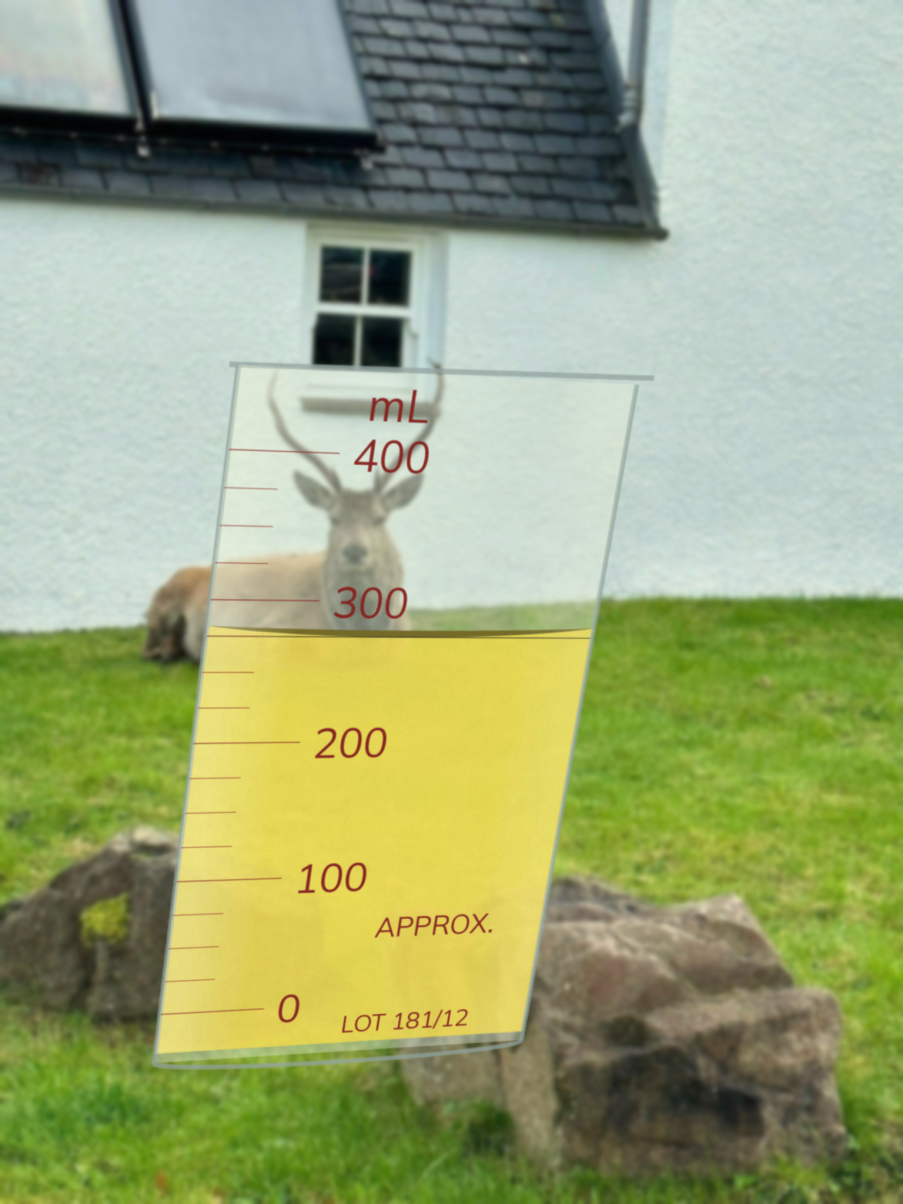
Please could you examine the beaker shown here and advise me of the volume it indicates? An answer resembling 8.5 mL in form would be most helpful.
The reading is 275 mL
